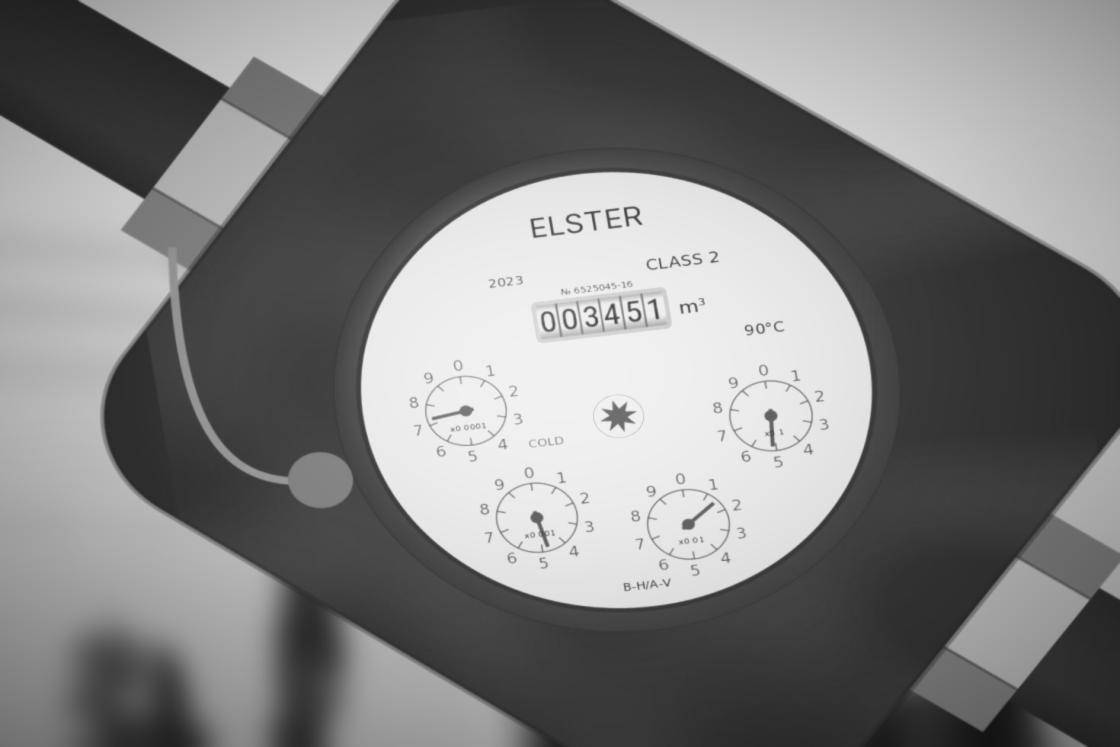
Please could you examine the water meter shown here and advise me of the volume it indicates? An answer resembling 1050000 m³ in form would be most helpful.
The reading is 3451.5147 m³
